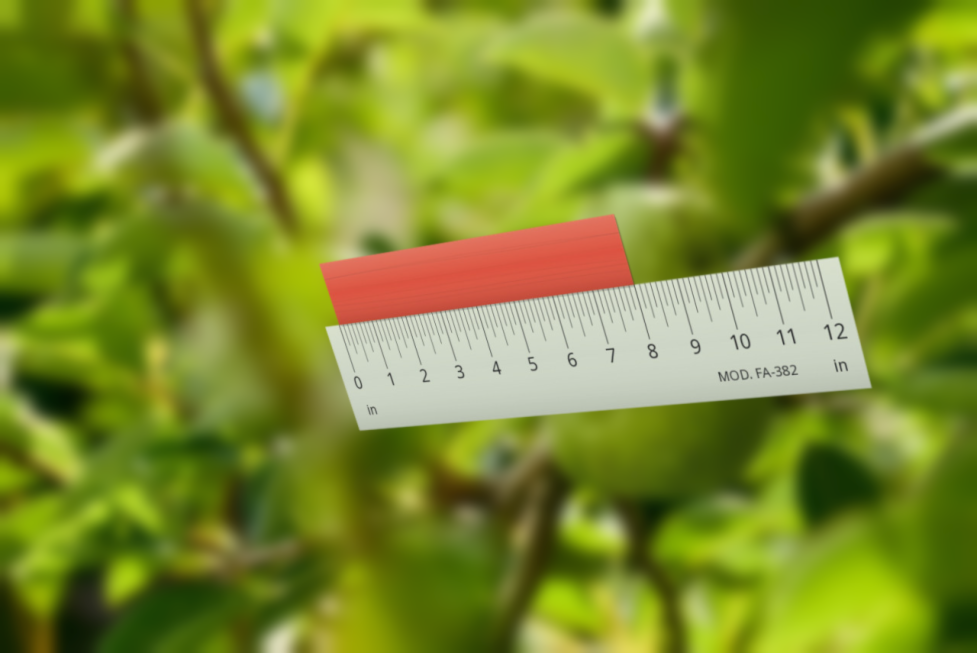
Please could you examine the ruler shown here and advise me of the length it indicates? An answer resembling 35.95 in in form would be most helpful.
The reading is 8 in
